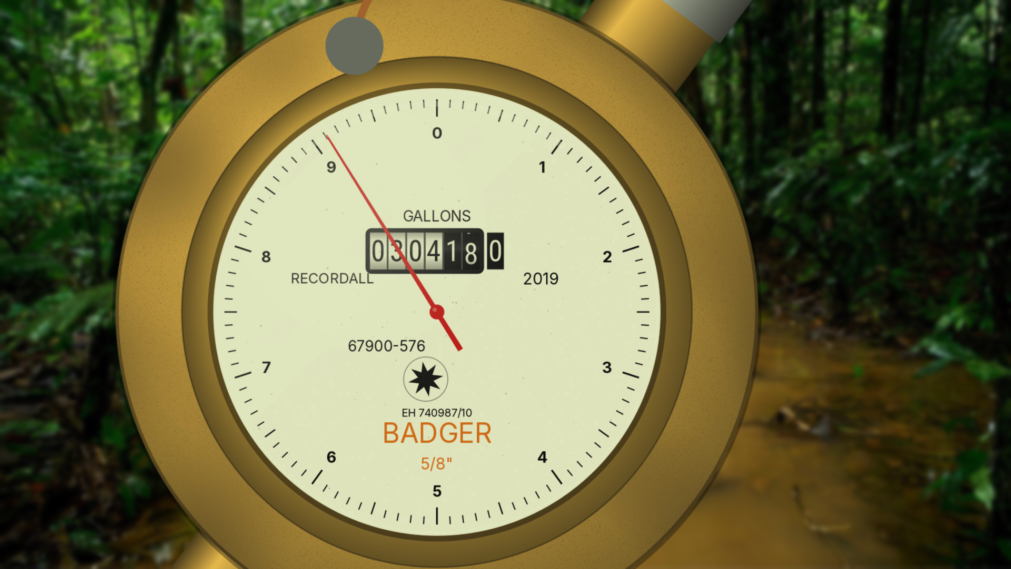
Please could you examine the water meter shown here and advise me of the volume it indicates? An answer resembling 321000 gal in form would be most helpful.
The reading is 304179.1 gal
